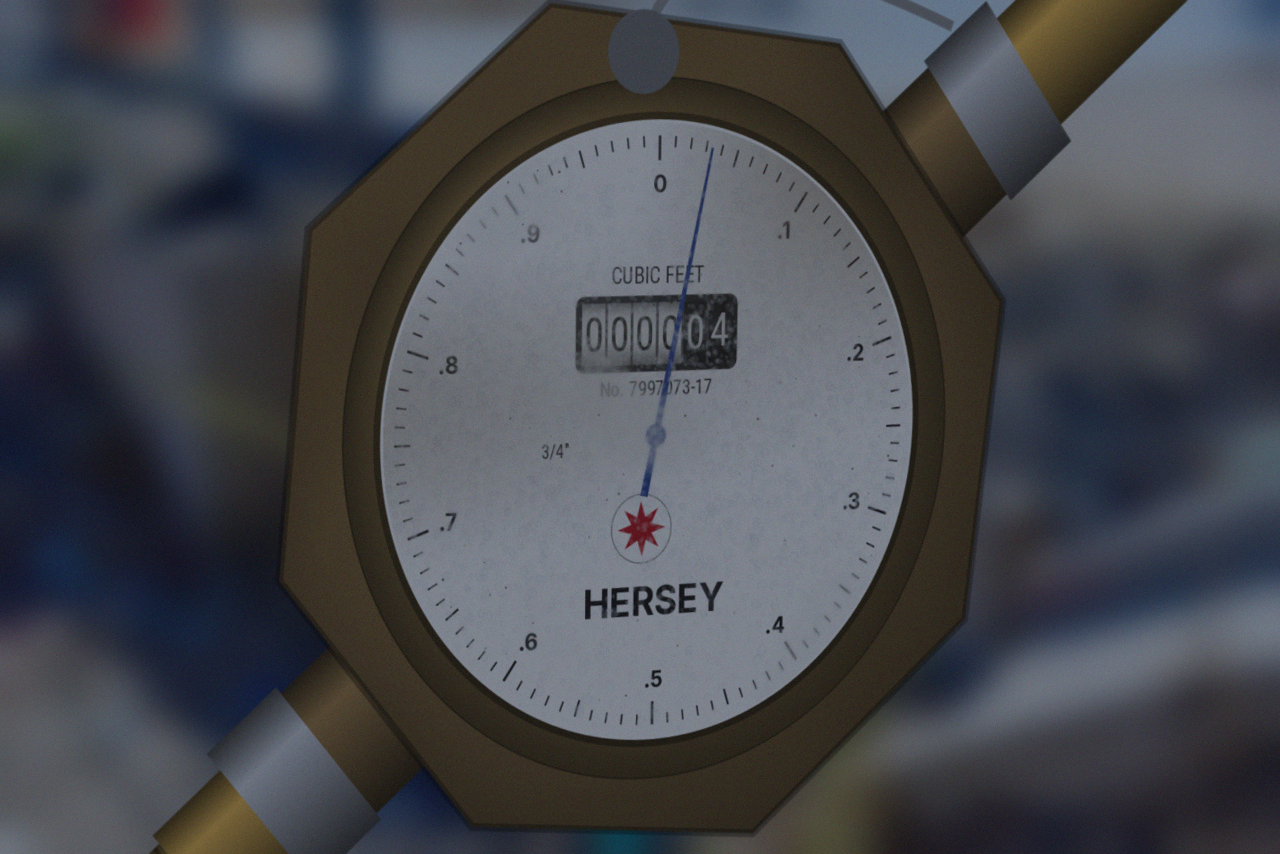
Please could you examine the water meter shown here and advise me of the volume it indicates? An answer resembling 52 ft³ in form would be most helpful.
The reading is 4.03 ft³
